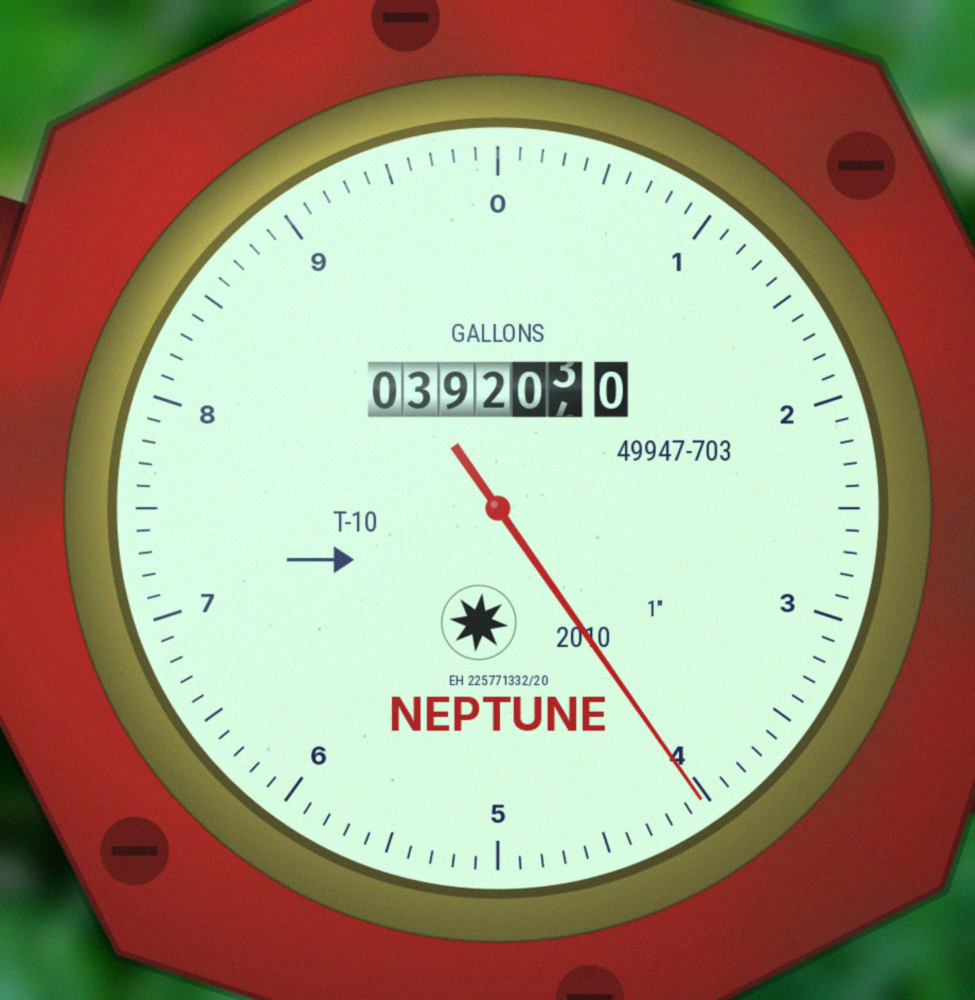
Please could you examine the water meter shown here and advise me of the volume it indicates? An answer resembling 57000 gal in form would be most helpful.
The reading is 392034.0 gal
